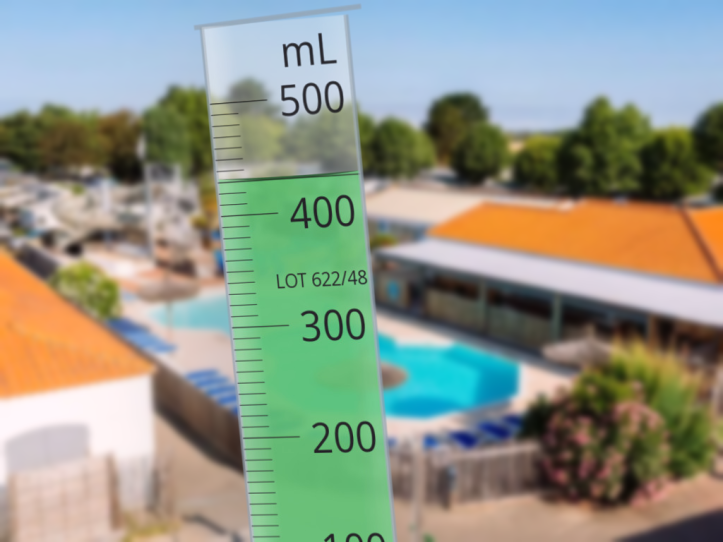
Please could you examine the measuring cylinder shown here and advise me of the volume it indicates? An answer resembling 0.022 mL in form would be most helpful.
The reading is 430 mL
